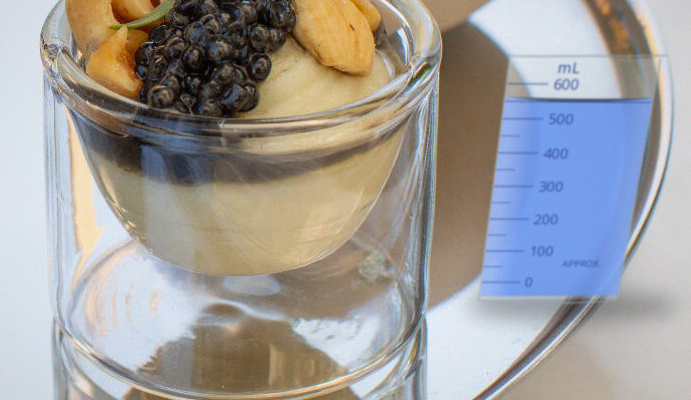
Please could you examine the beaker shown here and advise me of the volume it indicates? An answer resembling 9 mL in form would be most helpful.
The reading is 550 mL
